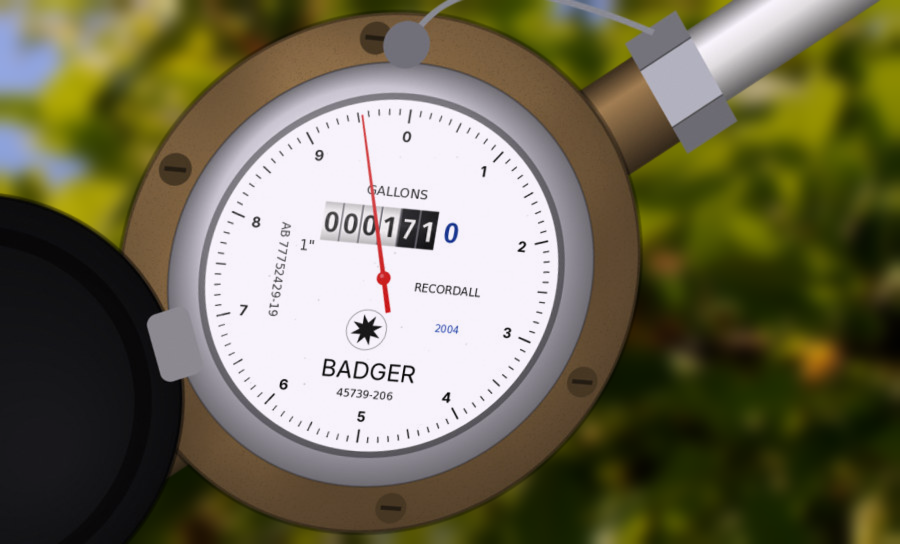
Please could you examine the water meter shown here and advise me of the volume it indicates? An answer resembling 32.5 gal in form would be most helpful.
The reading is 1709.5 gal
